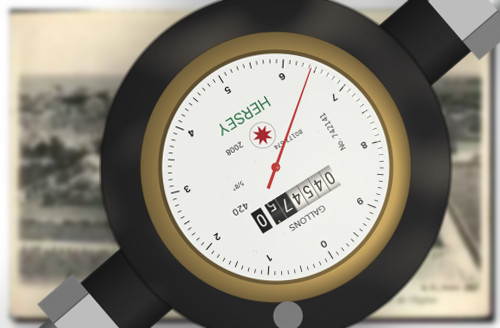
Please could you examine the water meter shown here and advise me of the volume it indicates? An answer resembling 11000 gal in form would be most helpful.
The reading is 454746.4 gal
